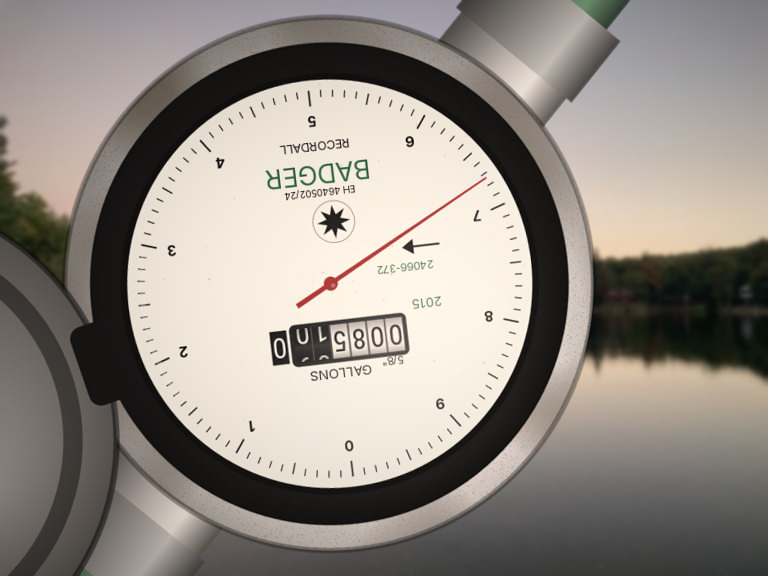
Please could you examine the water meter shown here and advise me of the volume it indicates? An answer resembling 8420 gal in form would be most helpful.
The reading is 85096.7 gal
